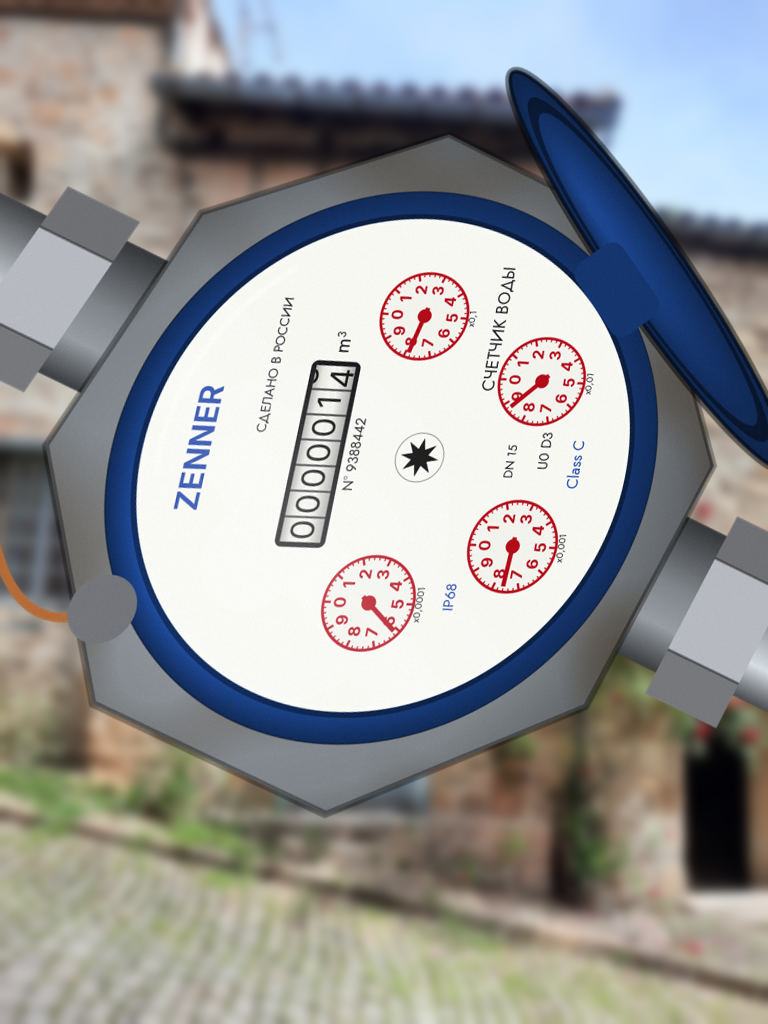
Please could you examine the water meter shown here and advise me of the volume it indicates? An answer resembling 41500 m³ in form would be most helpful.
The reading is 13.7876 m³
